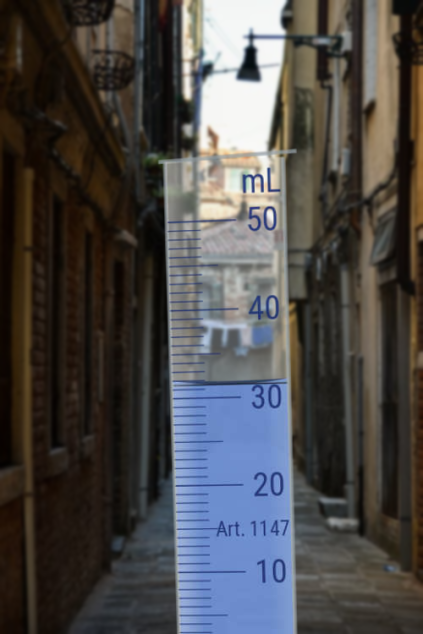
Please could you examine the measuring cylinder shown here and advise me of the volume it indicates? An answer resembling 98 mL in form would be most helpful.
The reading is 31.5 mL
